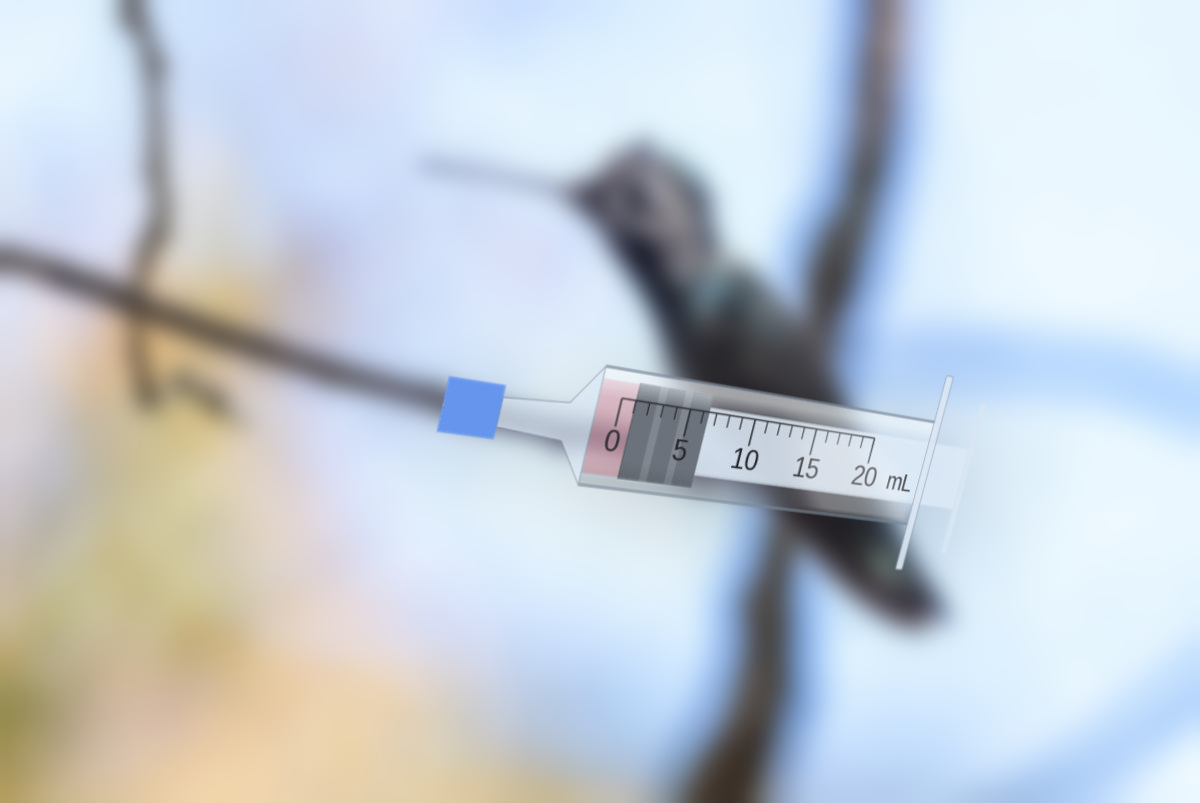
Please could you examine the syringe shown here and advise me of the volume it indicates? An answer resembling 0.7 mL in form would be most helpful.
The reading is 1 mL
